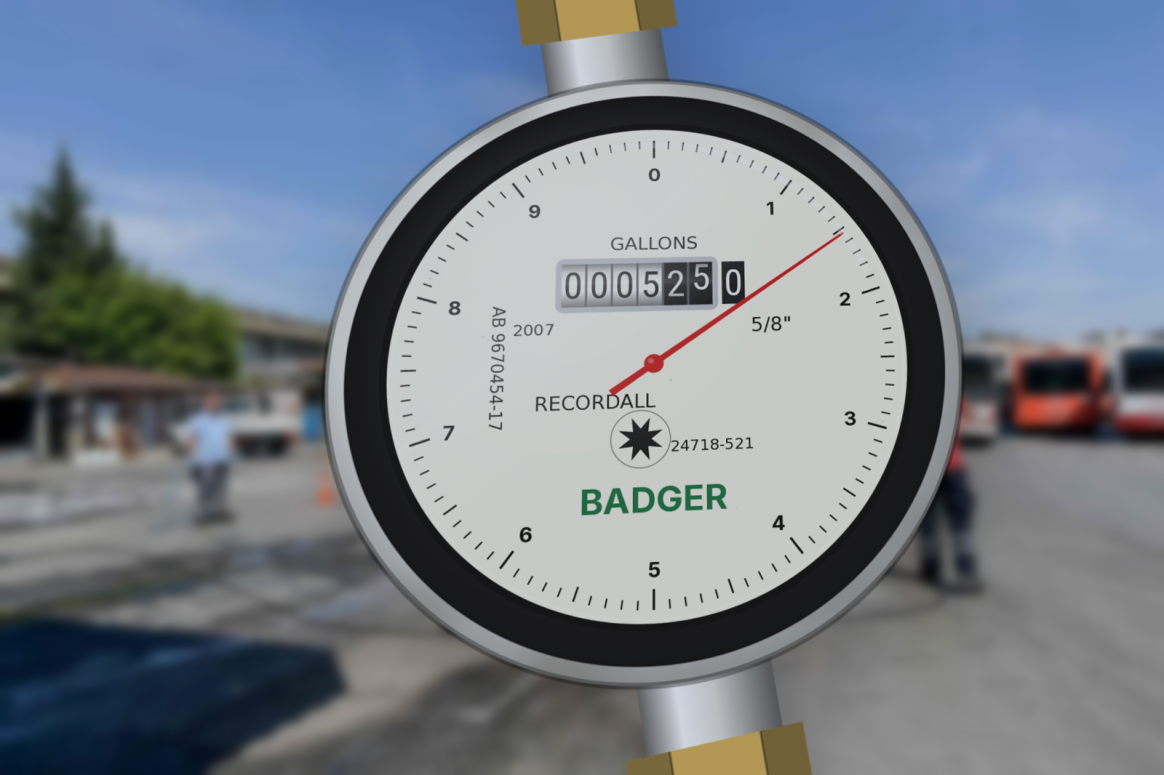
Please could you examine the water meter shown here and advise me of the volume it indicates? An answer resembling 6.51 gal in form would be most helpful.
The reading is 5251.5 gal
